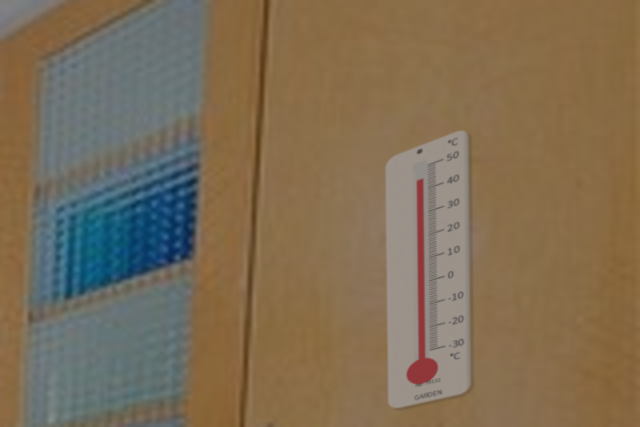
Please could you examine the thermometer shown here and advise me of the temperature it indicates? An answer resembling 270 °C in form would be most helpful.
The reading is 45 °C
